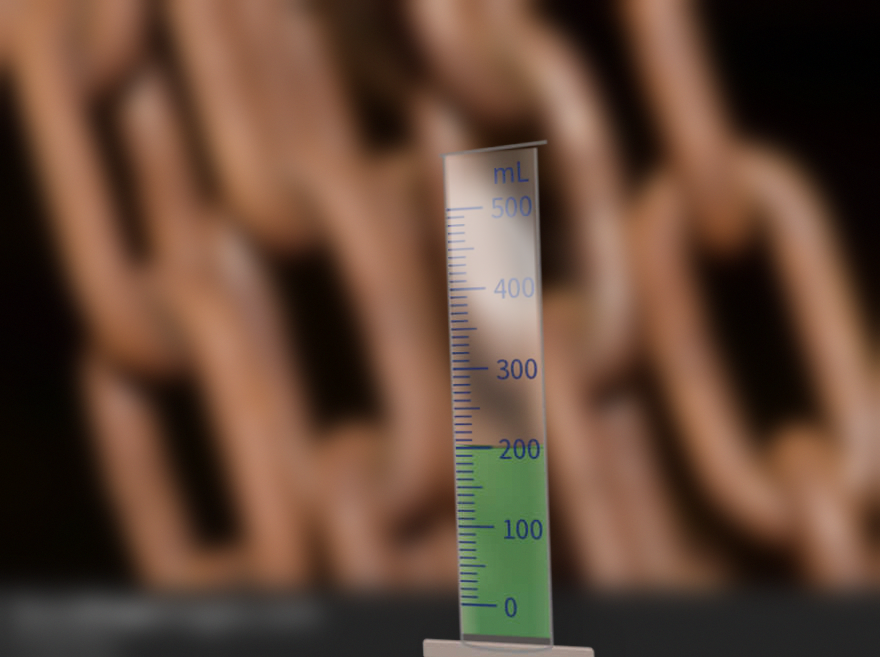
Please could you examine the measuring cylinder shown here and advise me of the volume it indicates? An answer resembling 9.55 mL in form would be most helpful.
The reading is 200 mL
